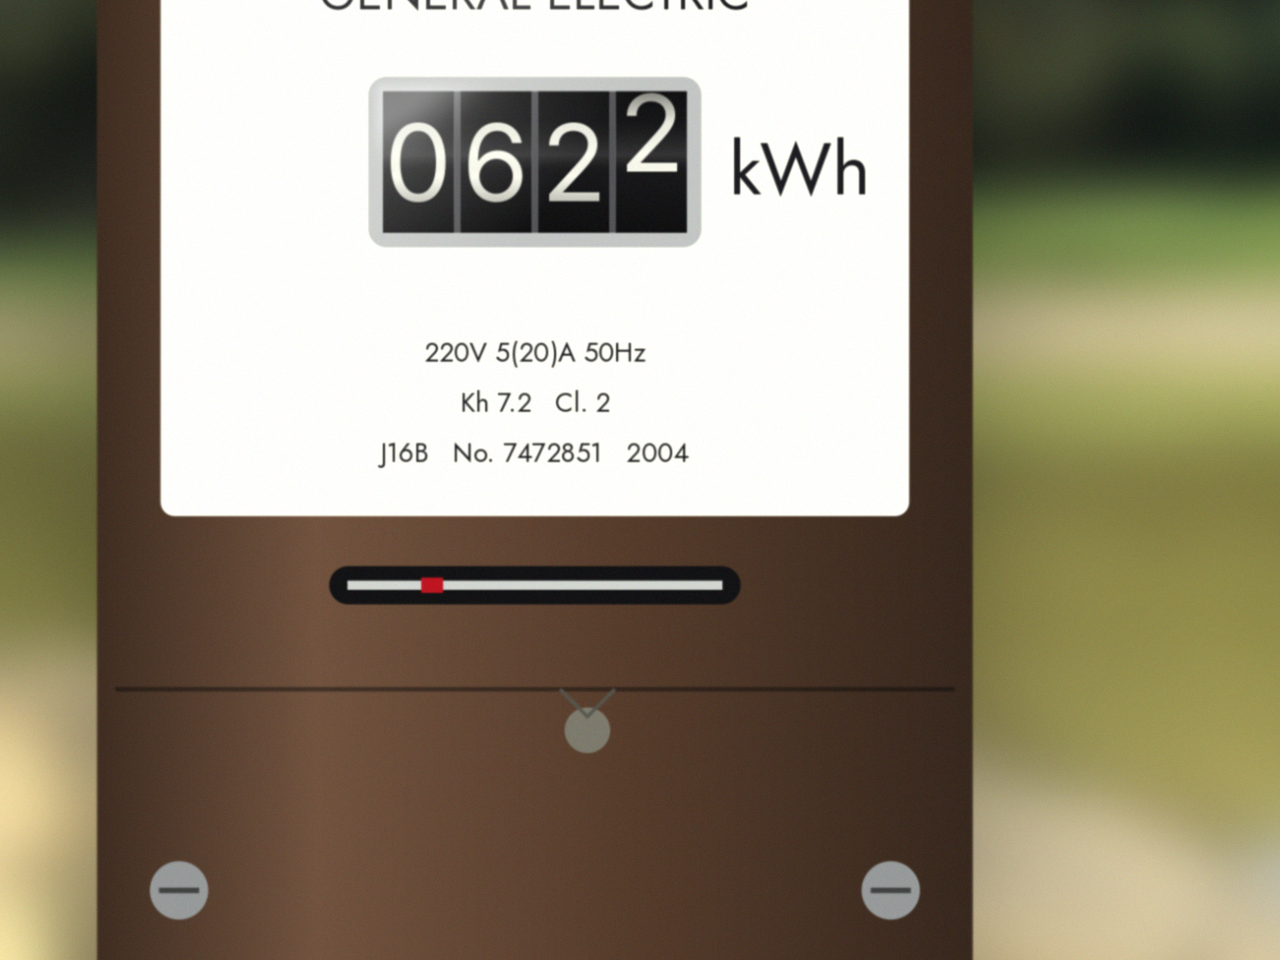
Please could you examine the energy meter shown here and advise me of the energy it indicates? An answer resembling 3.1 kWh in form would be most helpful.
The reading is 622 kWh
